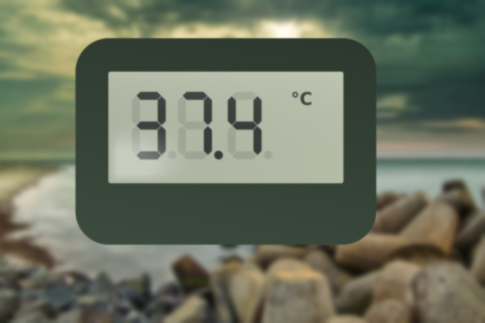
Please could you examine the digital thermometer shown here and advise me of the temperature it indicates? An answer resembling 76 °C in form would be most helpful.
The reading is 37.4 °C
